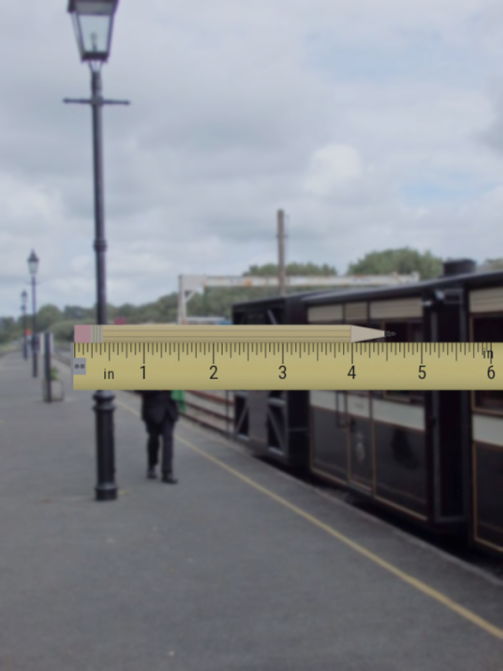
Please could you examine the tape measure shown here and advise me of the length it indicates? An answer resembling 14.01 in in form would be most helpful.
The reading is 4.625 in
